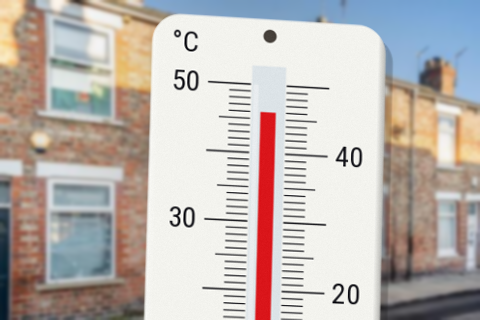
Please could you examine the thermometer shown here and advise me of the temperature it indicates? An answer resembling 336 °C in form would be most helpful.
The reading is 46 °C
